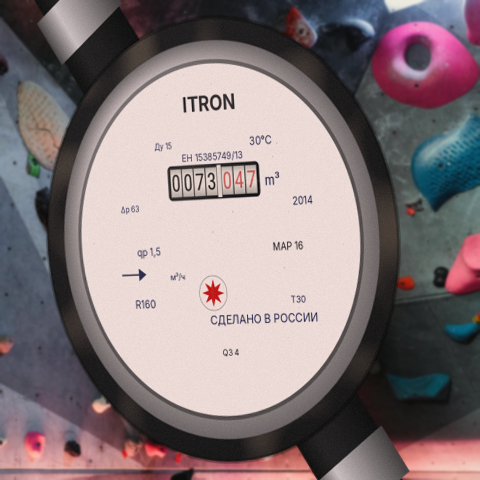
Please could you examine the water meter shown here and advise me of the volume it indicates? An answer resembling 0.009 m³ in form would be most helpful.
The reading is 73.047 m³
